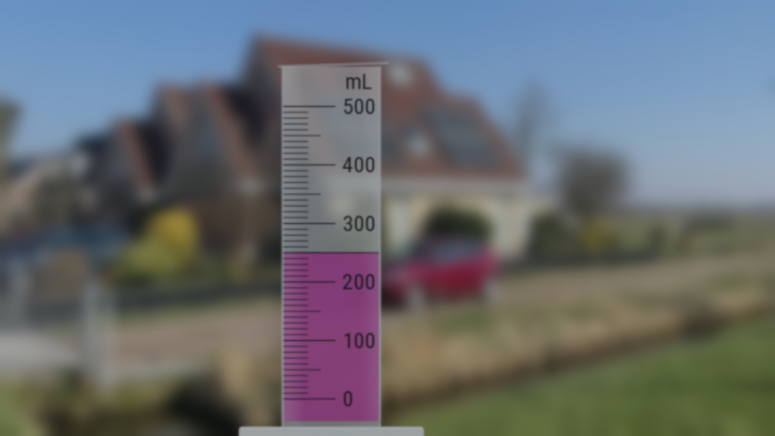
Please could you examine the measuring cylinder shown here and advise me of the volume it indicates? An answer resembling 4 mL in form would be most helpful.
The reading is 250 mL
